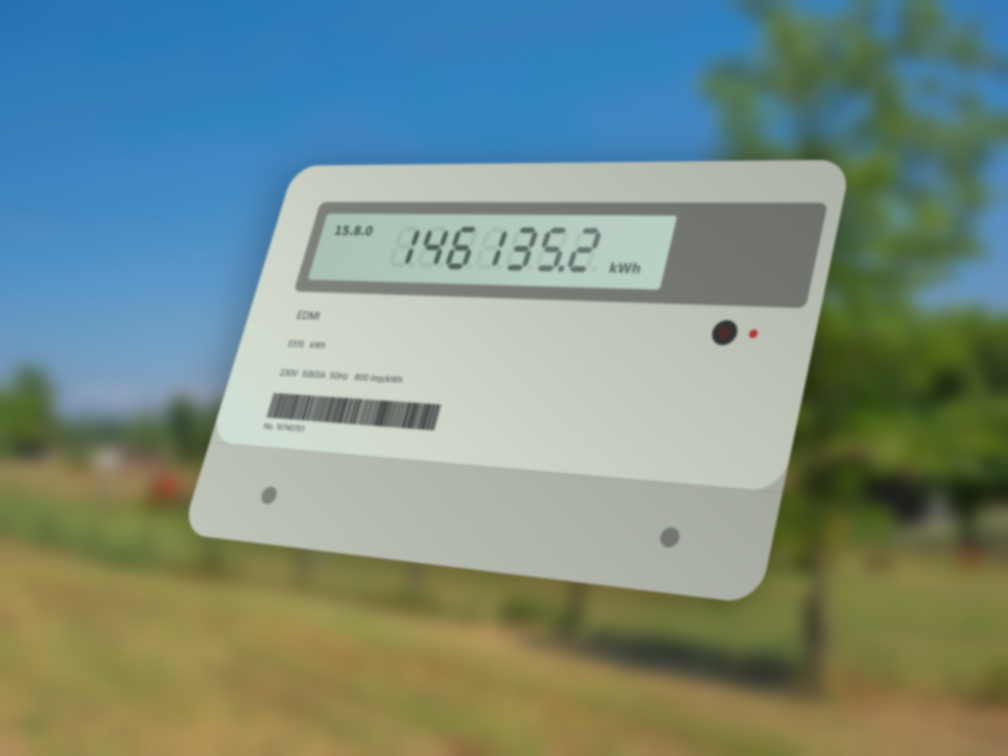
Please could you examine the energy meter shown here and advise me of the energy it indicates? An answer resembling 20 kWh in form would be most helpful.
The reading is 146135.2 kWh
